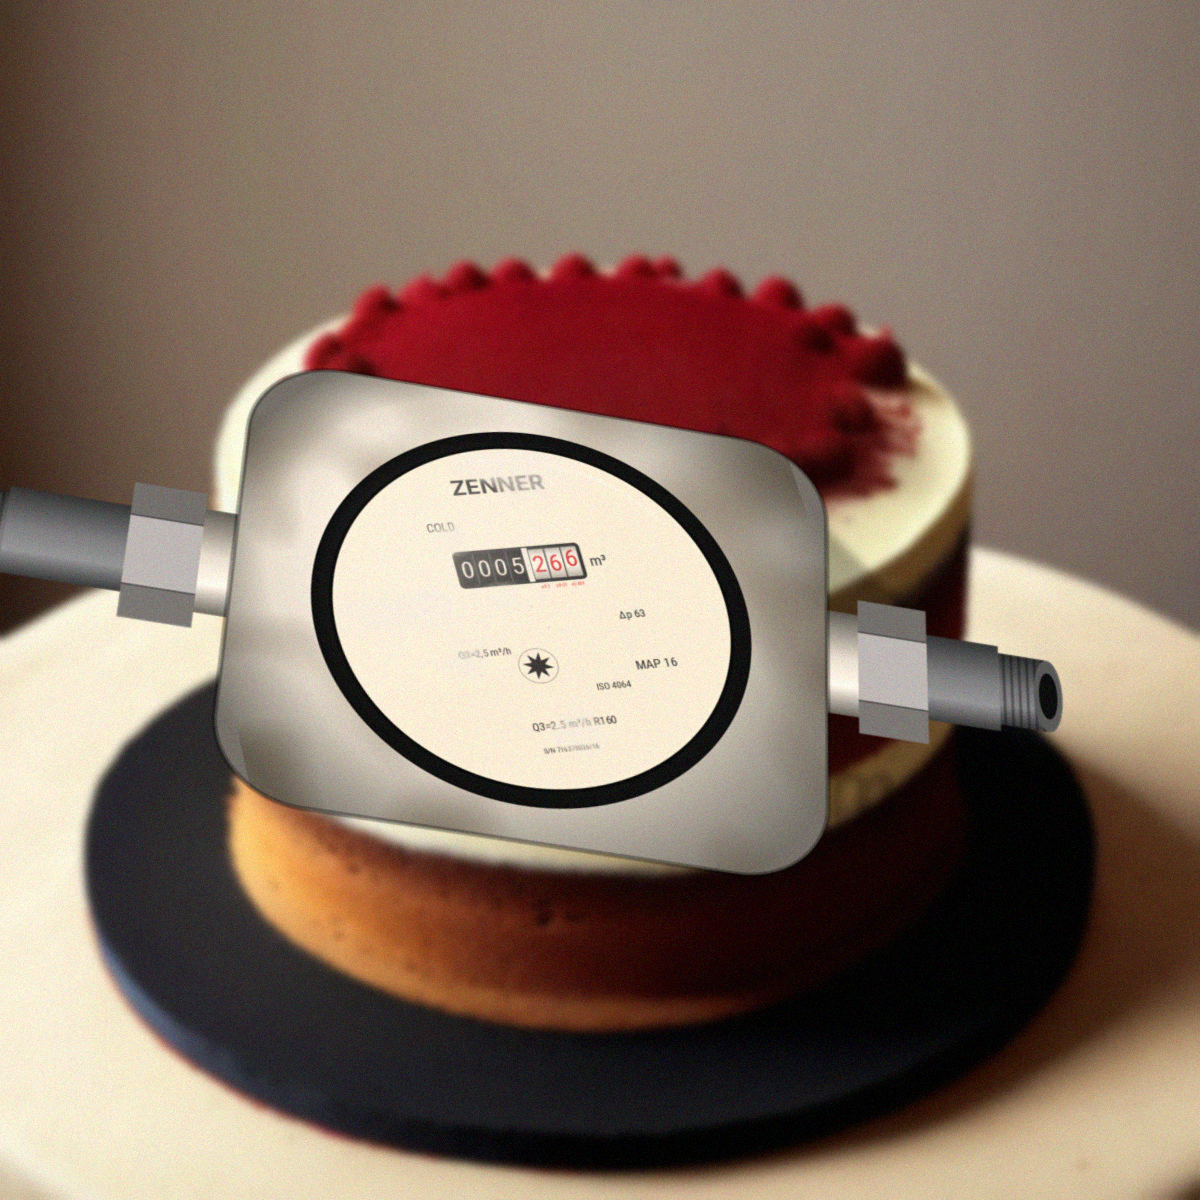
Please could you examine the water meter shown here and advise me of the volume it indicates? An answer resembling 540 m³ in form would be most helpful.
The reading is 5.266 m³
